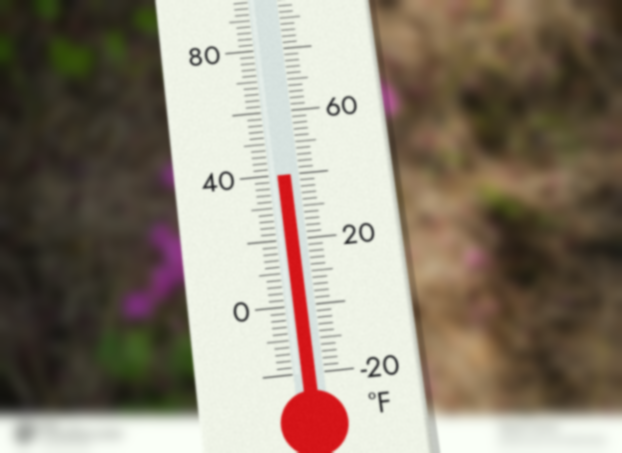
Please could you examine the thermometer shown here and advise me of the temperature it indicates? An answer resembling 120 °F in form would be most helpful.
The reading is 40 °F
